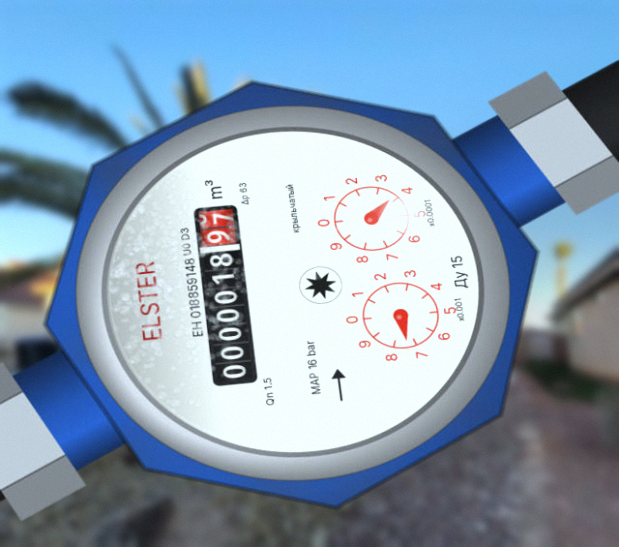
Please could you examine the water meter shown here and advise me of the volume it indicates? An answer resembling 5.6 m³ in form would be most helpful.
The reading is 18.9673 m³
